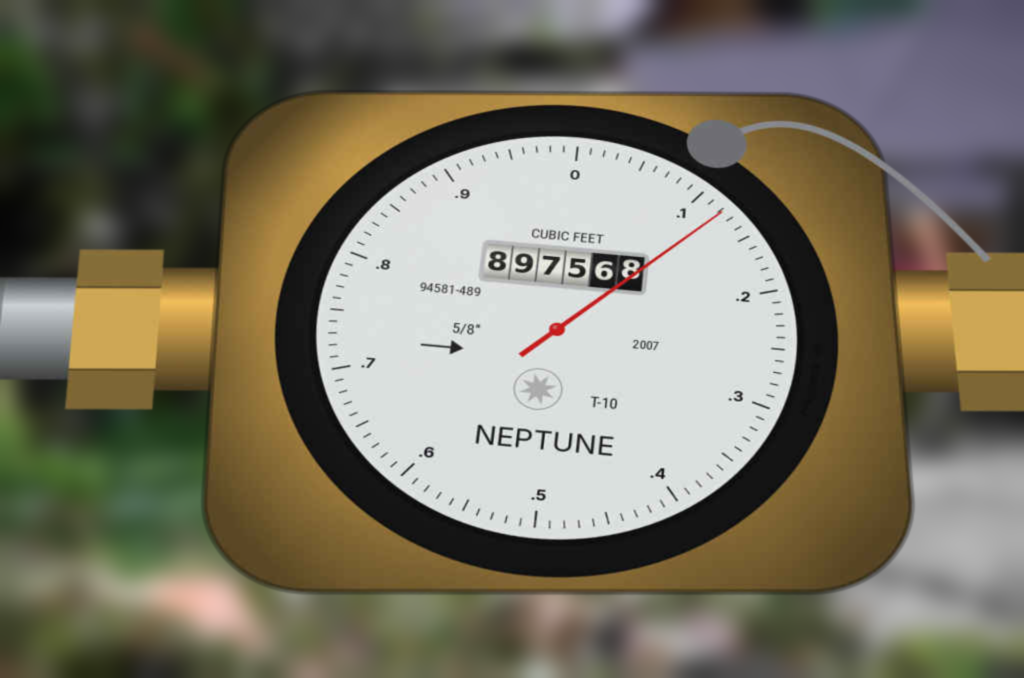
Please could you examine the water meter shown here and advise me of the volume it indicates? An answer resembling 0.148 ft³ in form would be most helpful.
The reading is 897568.12 ft³
